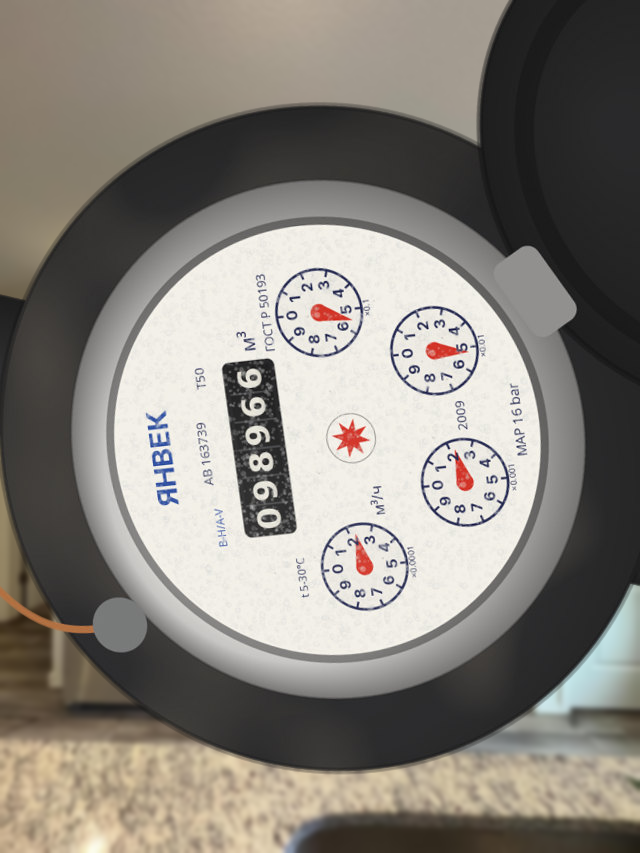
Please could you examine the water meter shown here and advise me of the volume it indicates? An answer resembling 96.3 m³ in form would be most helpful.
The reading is 98966.5522 m³
